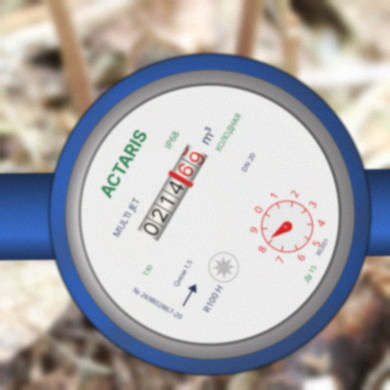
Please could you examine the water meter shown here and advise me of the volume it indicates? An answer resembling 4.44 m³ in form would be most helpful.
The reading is 214.688 m³
